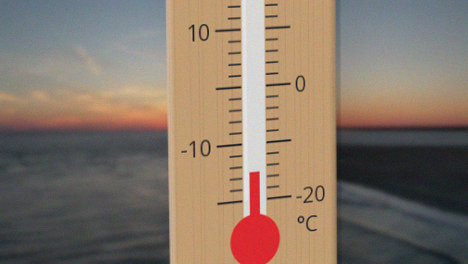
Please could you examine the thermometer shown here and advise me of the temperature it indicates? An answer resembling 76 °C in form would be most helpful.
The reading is -15 °C
